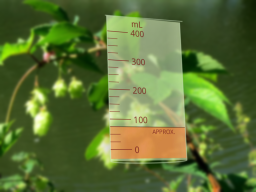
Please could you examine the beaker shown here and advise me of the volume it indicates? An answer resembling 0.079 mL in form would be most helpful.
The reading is 75 mL
